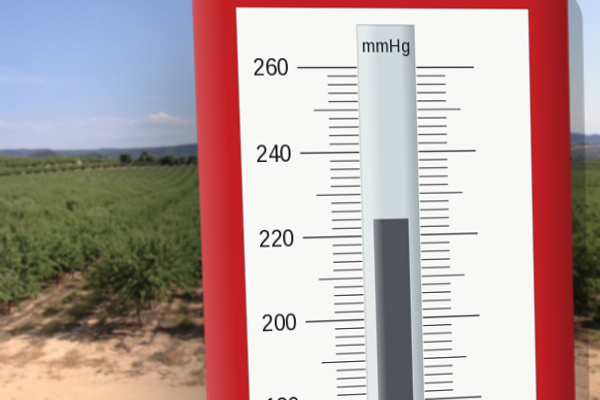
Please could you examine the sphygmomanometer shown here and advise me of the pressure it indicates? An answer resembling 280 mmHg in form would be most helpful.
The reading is 224 mmHg
